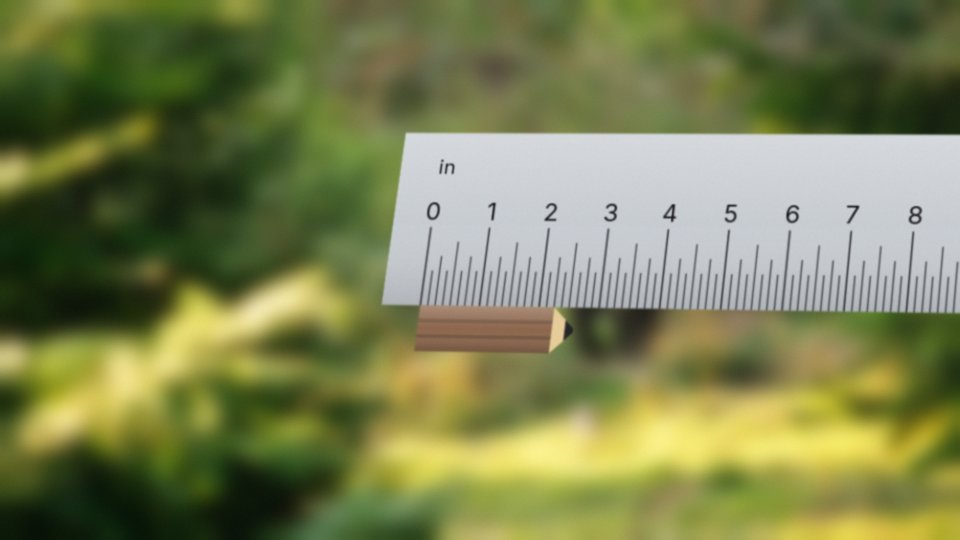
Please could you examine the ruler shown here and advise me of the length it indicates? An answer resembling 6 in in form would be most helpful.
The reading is 2.625 in
